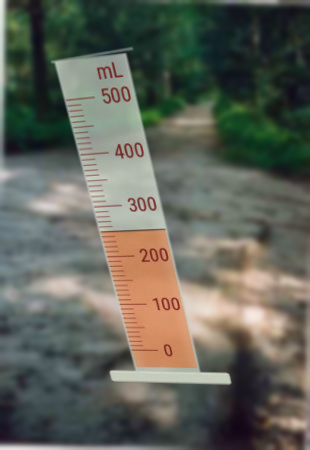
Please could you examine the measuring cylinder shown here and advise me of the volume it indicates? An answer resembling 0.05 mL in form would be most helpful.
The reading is 250 mL
